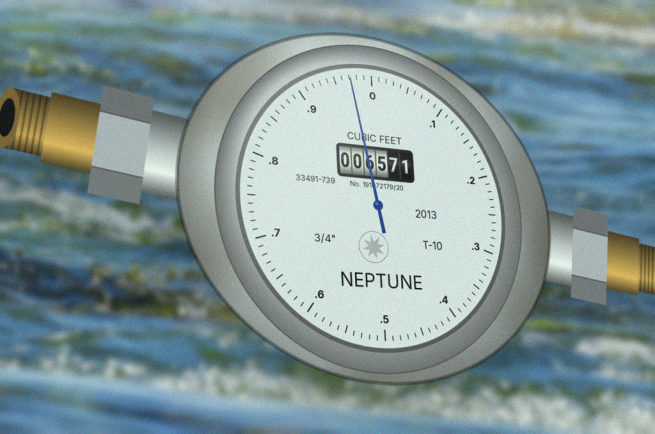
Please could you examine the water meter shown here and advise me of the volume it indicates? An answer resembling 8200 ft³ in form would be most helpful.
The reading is 6570.97 ft³
